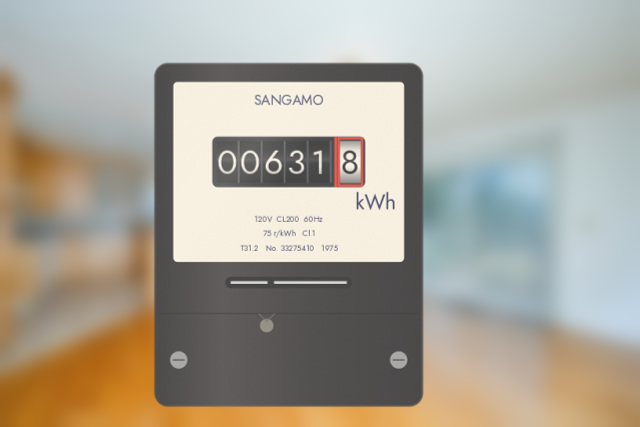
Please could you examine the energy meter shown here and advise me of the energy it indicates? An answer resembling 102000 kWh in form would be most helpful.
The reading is 631.8 kWh
